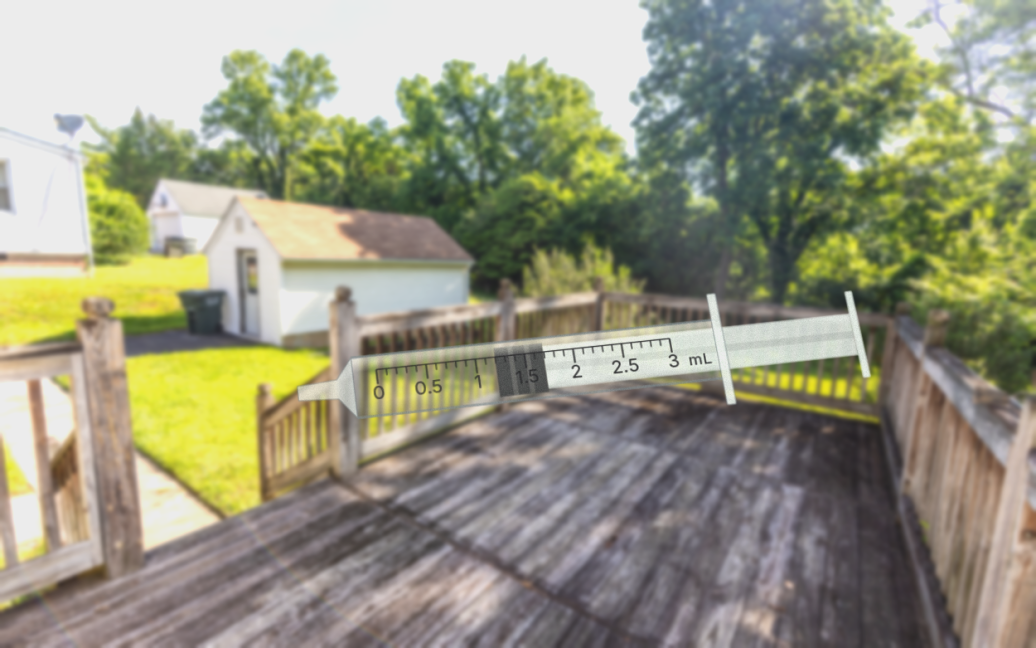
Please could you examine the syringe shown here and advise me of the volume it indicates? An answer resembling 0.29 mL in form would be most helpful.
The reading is 1.2 mL
